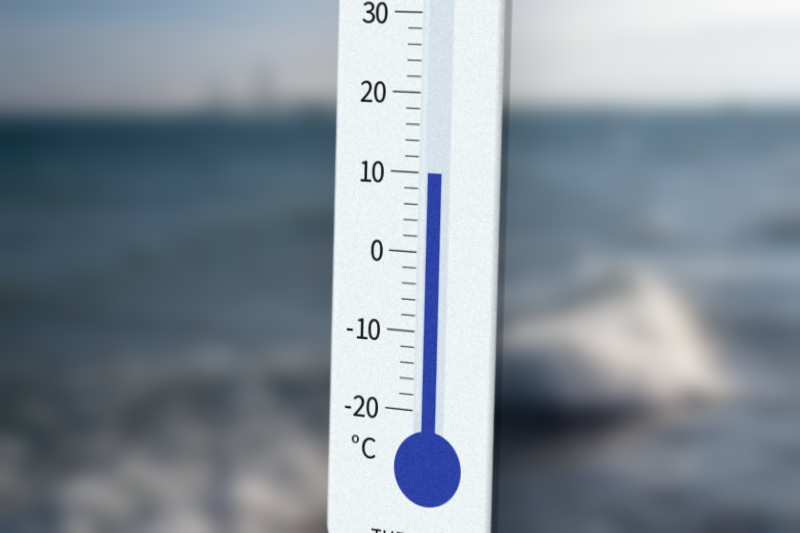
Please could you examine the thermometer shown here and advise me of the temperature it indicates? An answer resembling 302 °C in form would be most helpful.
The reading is 10 °C
